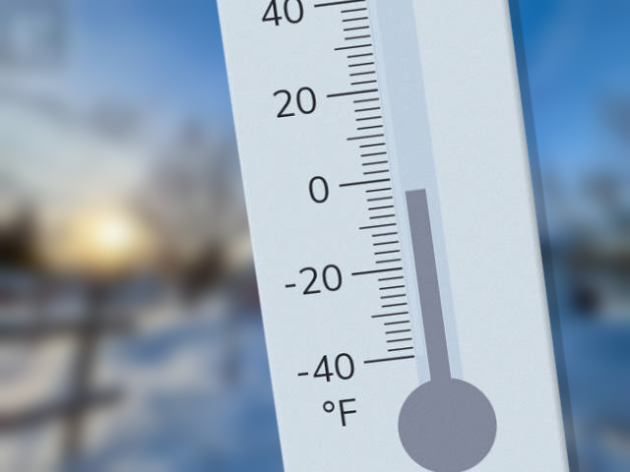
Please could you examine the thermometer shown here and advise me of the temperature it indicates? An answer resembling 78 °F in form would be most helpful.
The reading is -3 °F
